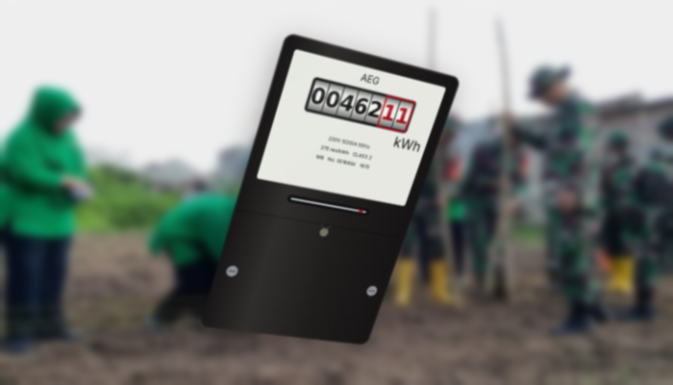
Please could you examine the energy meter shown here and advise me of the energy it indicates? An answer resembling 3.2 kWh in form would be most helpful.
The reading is 462.11 kWh
